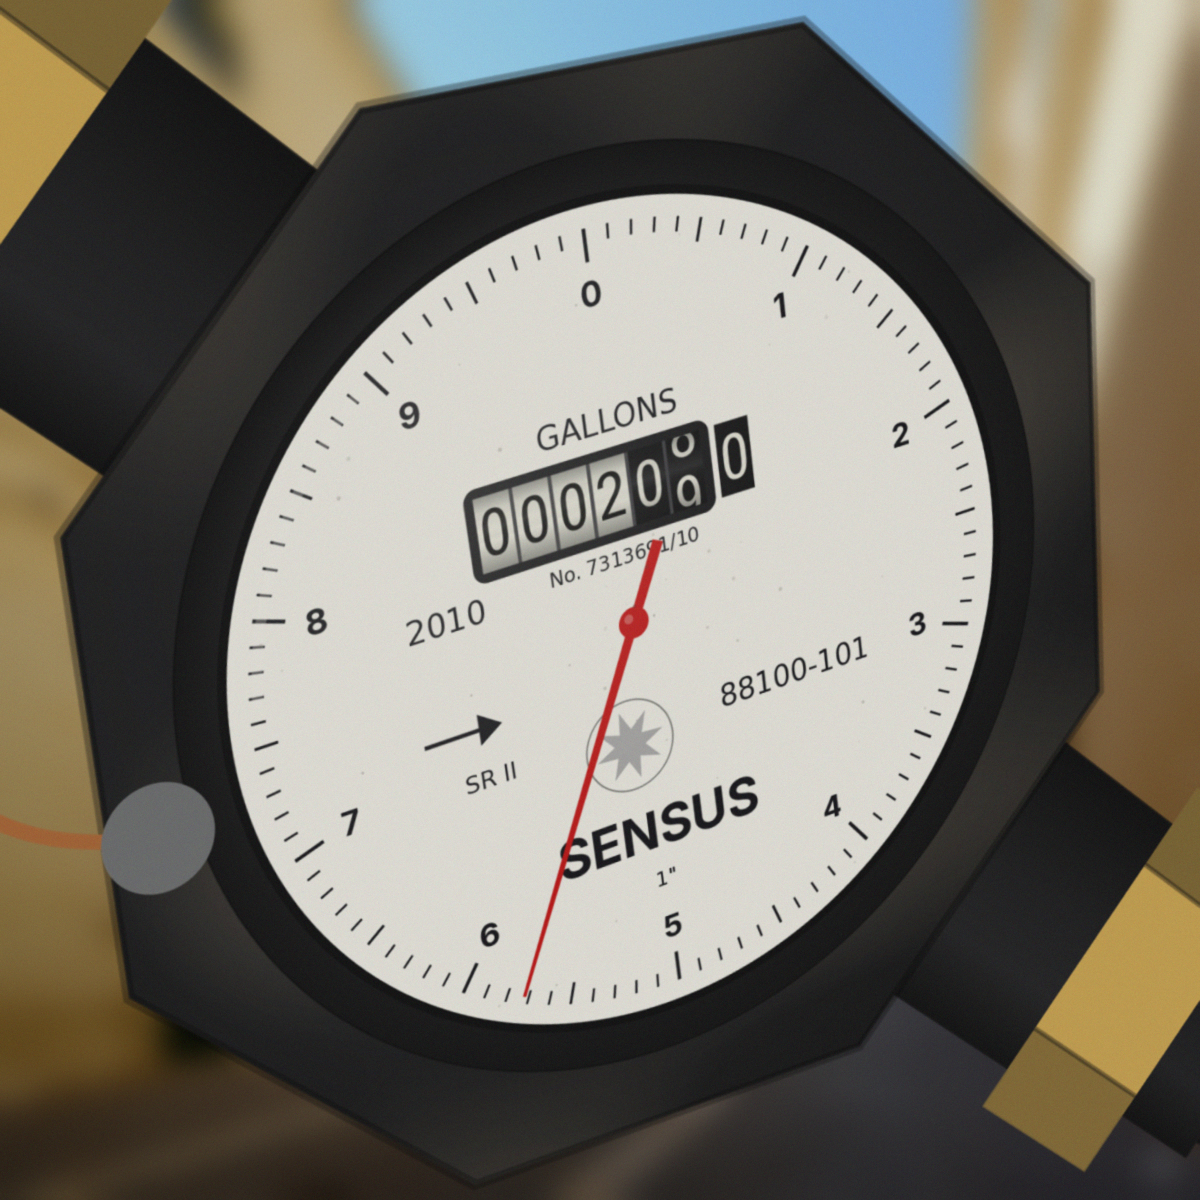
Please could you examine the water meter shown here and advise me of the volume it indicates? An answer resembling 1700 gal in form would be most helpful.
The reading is 2085.7 gal
